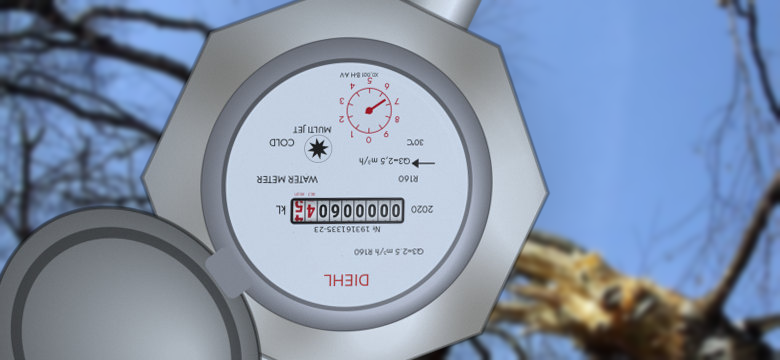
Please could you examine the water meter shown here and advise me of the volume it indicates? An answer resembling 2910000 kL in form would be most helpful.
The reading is 60.446 kL
